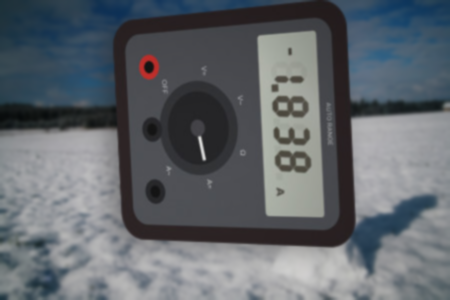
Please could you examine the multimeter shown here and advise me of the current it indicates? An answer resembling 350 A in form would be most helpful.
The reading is -1.838 A
